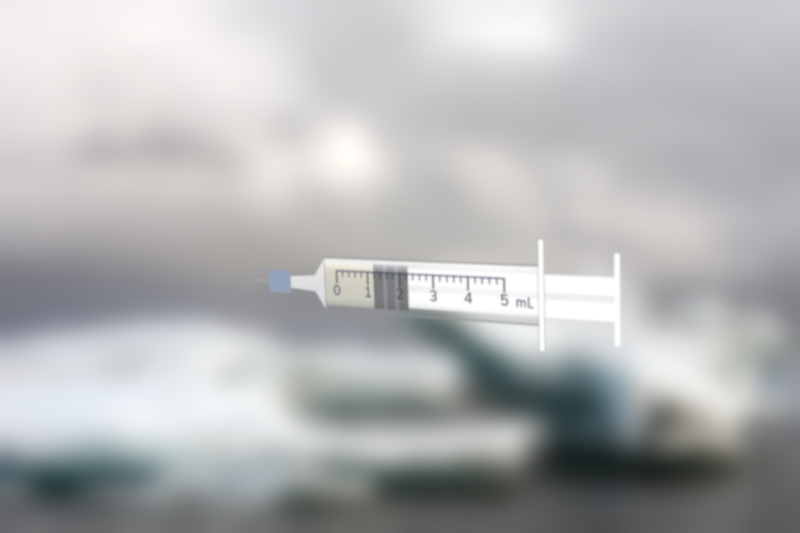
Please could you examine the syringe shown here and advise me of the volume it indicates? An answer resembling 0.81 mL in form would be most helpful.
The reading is 1.2 mL
